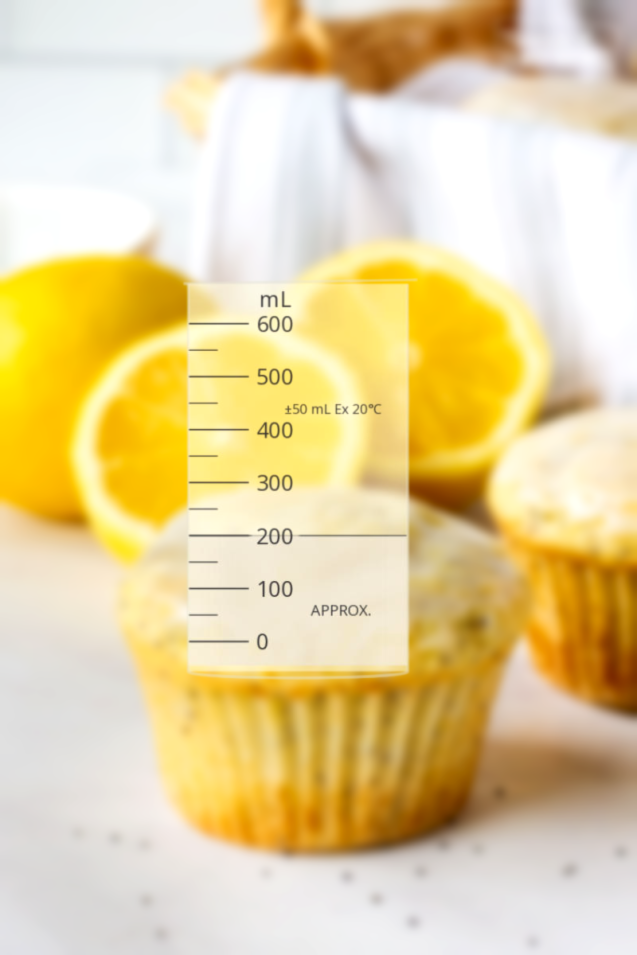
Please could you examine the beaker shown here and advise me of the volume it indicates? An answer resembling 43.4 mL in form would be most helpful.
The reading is 200 mL
